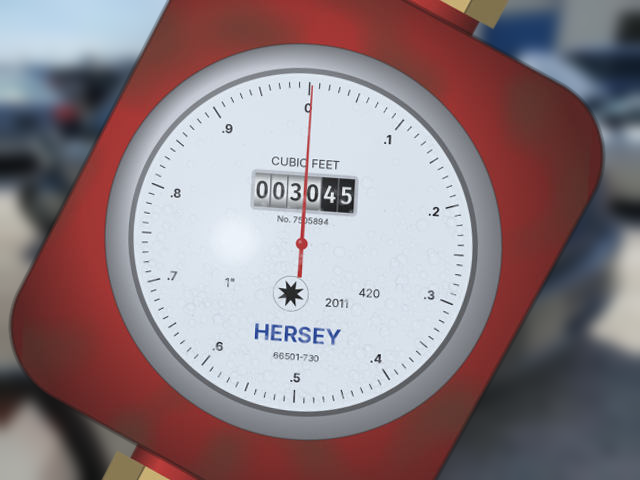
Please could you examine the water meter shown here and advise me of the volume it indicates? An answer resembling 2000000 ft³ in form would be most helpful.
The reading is 3045.00 ft³
